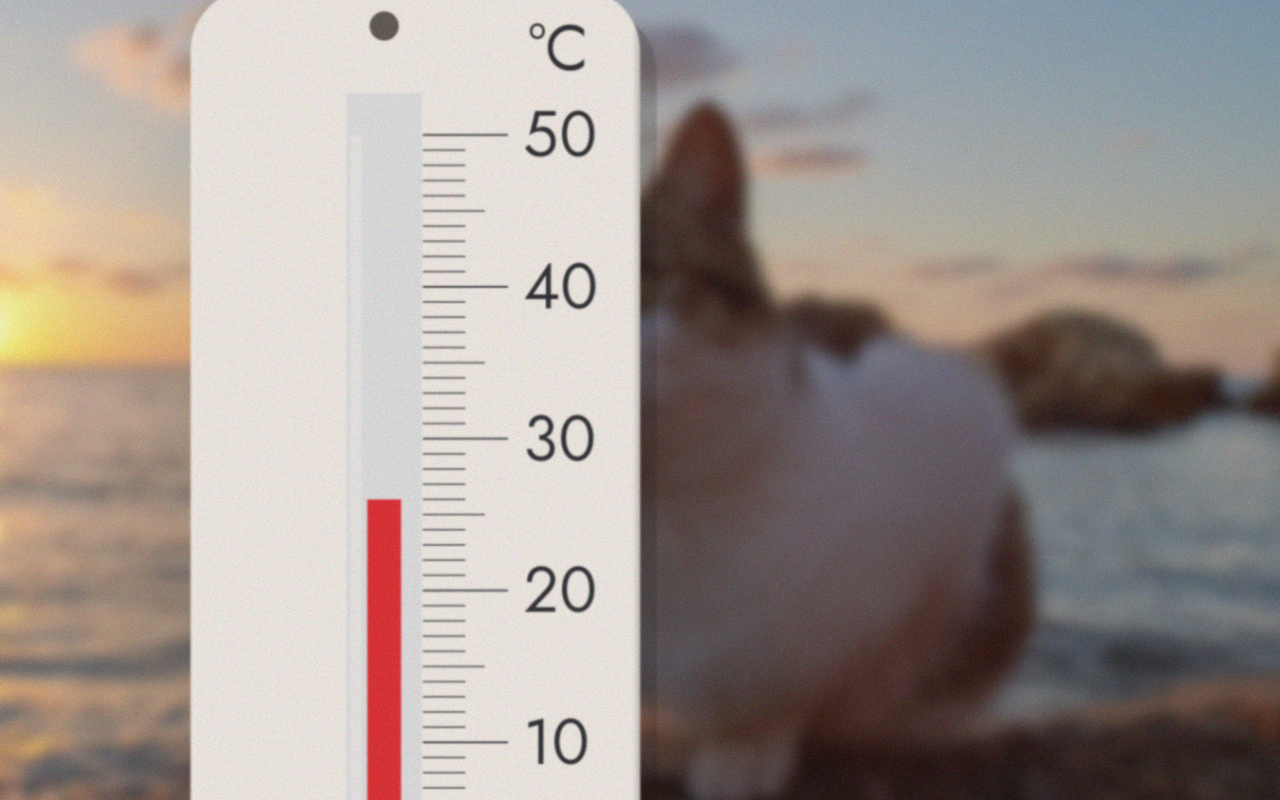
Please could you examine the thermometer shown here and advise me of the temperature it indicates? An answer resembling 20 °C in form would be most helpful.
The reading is 26 °C
